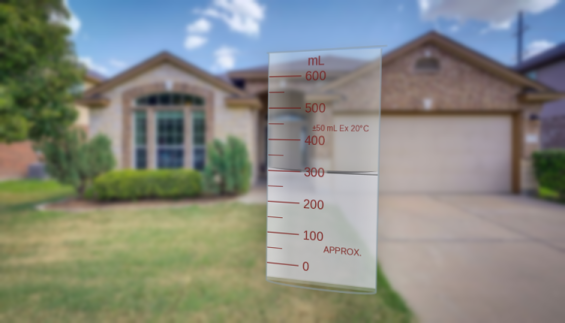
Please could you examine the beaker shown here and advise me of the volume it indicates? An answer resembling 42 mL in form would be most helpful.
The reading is 300 mL
